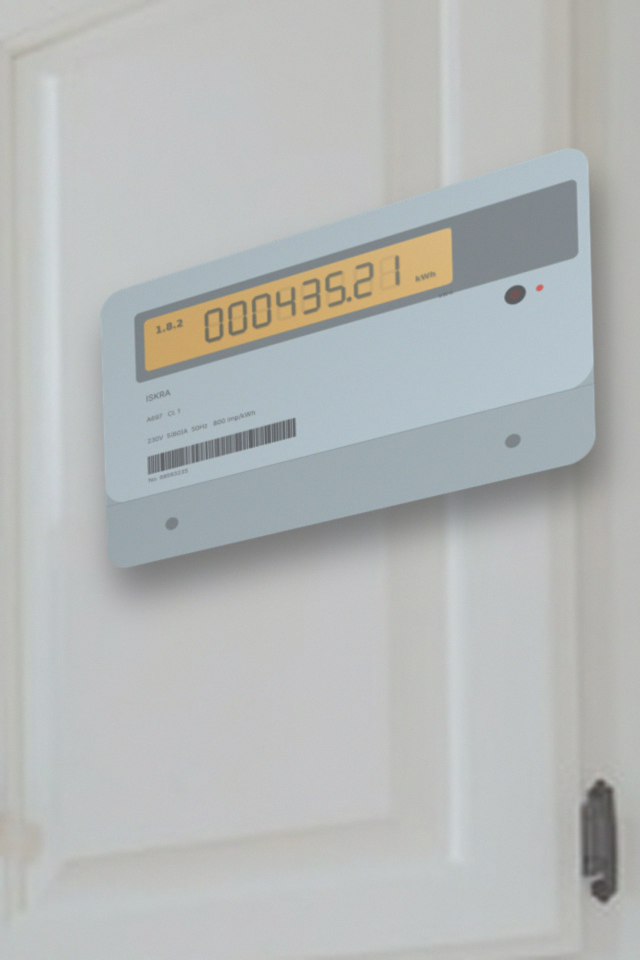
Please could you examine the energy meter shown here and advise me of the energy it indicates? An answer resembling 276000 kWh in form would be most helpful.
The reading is 435.21 kWh
